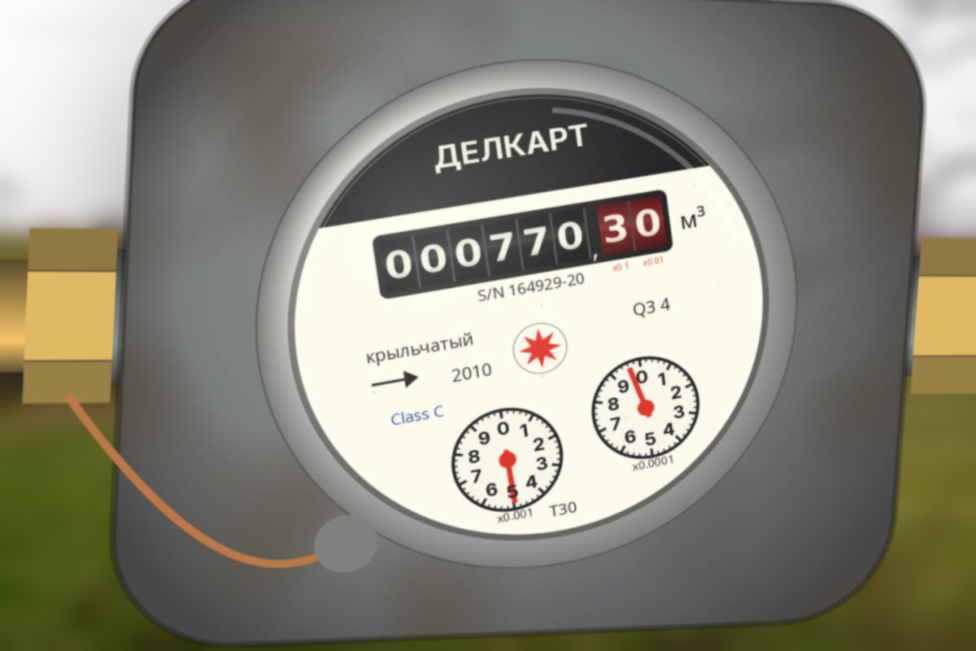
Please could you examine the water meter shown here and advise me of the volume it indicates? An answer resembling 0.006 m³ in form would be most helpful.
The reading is 770.3049 m³
